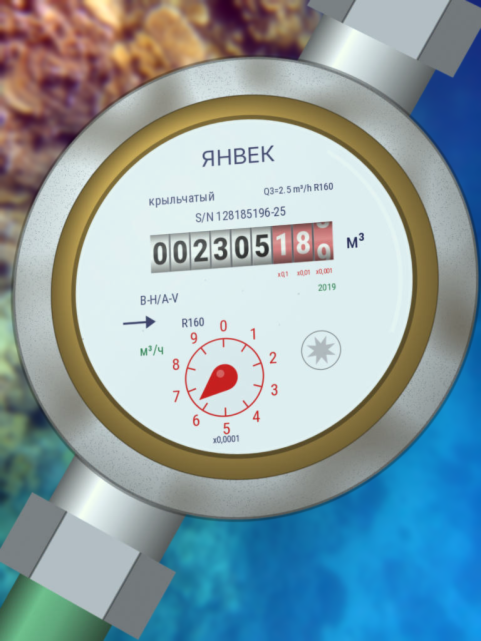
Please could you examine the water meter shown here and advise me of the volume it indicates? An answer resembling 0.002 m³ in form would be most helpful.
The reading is 2305.1886 m³
